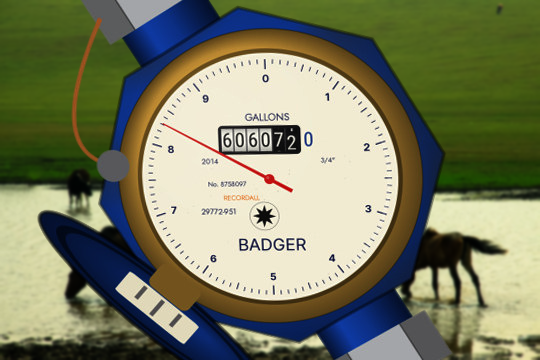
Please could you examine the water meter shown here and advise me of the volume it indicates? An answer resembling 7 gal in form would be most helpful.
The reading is 6060718.3 gal
